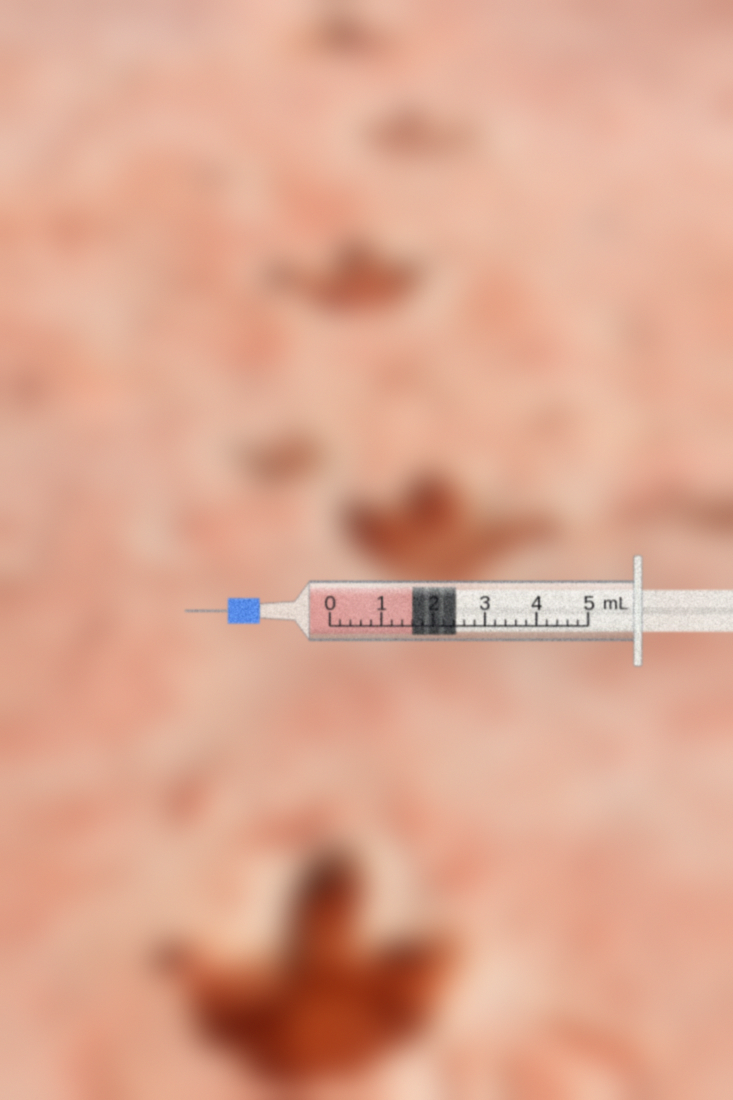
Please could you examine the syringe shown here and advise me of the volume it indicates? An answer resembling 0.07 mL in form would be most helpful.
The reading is 1.6 mL
